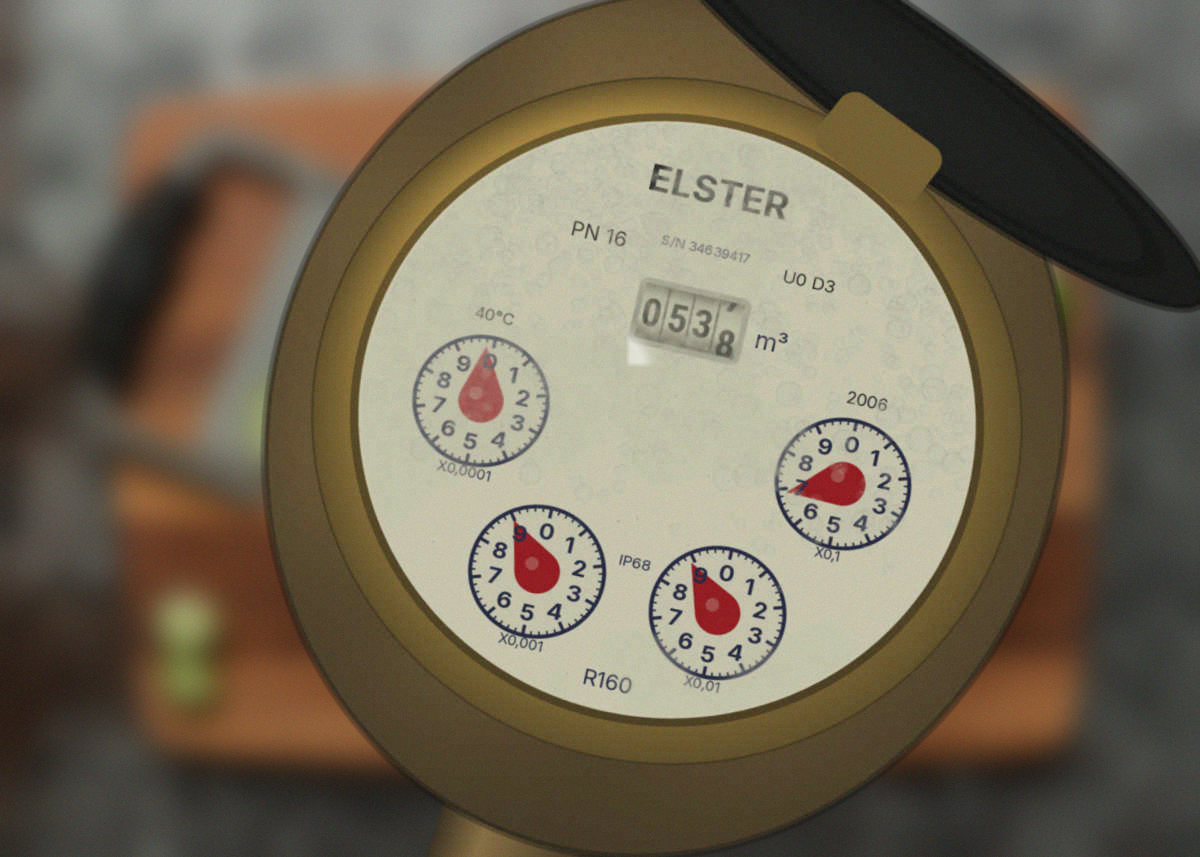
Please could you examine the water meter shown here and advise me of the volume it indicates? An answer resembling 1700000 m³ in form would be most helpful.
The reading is 537.6889 m³
